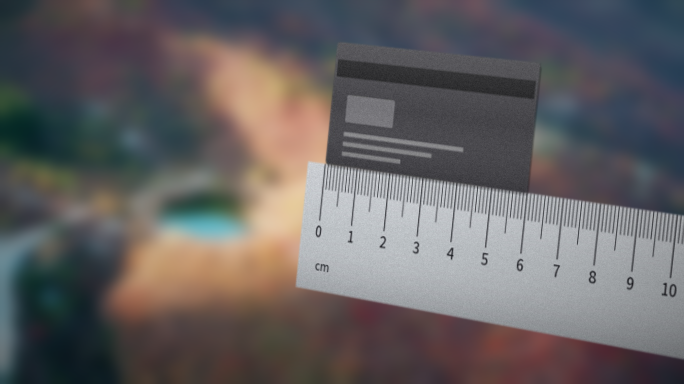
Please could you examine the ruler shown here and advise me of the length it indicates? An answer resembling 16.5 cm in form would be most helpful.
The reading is 6 cm
